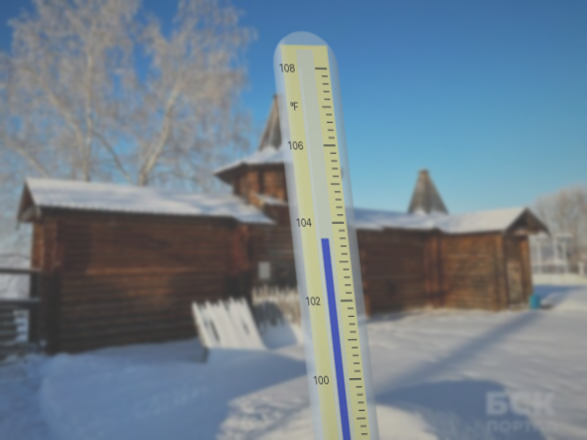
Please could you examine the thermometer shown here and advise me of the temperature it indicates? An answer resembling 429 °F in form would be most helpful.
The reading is 103.6 °F
